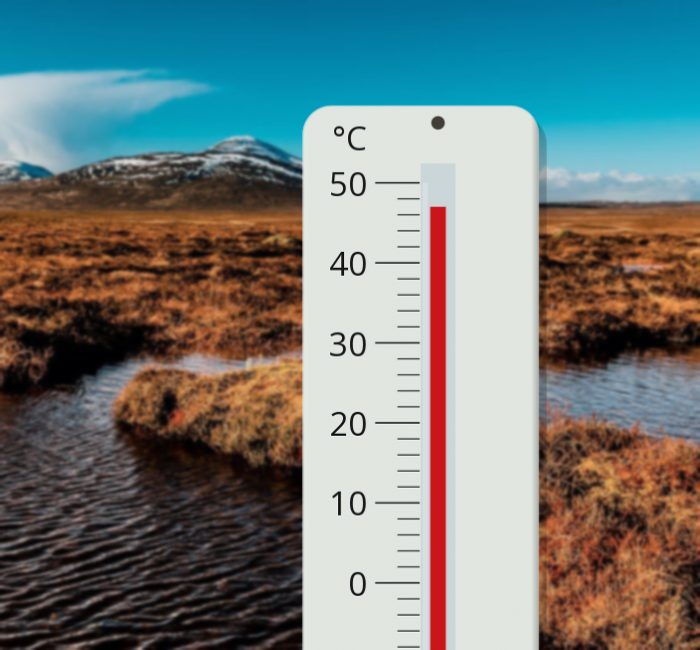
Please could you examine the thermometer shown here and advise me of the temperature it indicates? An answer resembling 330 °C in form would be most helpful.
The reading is 47 °C
